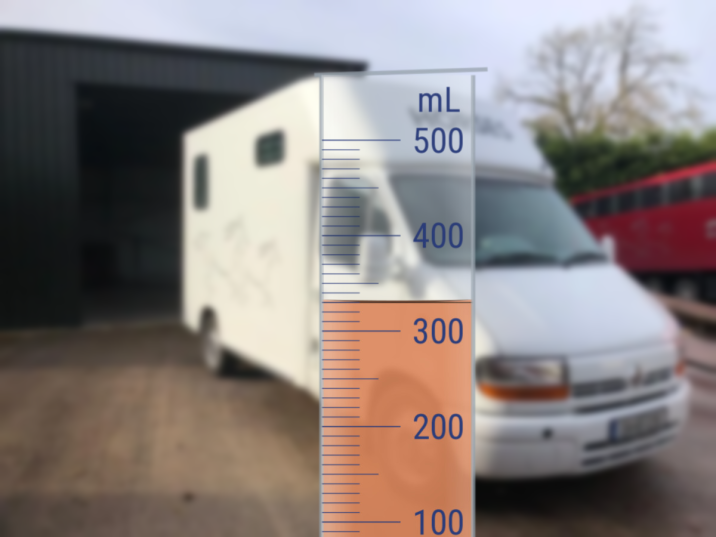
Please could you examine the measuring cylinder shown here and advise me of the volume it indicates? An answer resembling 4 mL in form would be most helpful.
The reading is 330 mL
